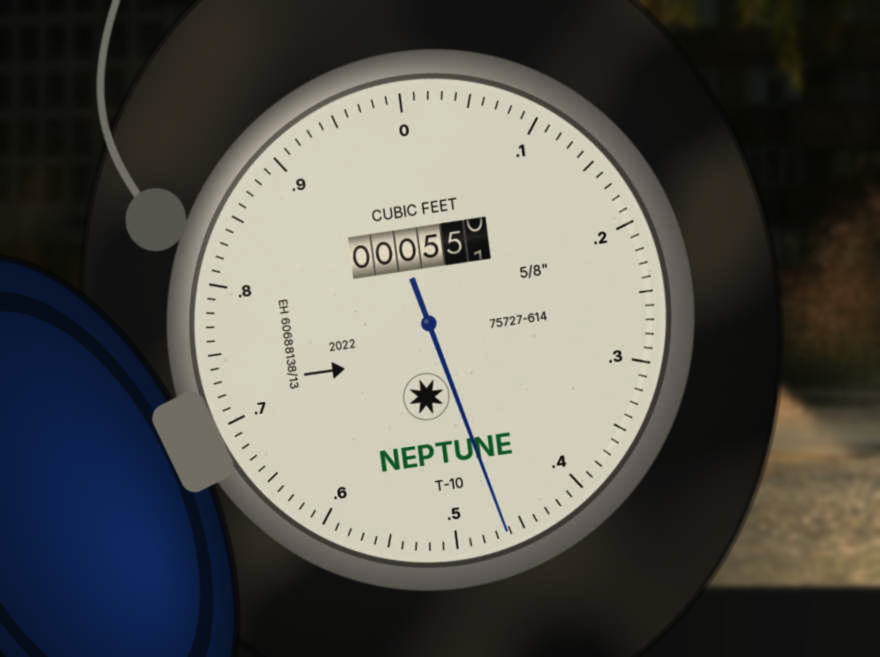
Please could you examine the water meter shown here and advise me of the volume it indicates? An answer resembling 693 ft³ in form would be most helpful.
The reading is 550.46 ft³
